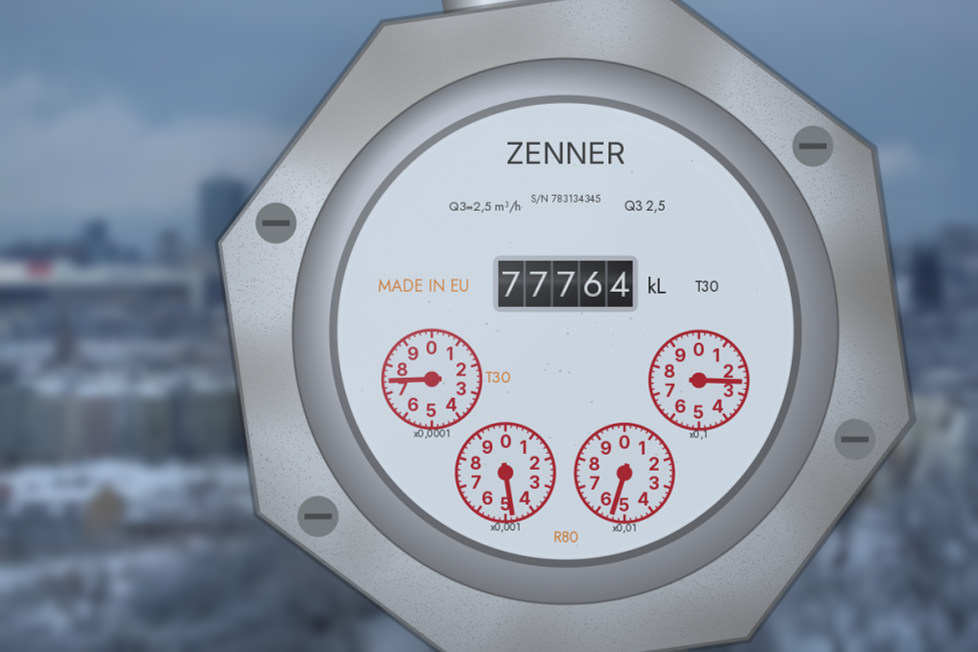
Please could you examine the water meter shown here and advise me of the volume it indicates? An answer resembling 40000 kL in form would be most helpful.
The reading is 77764.2547 kL
